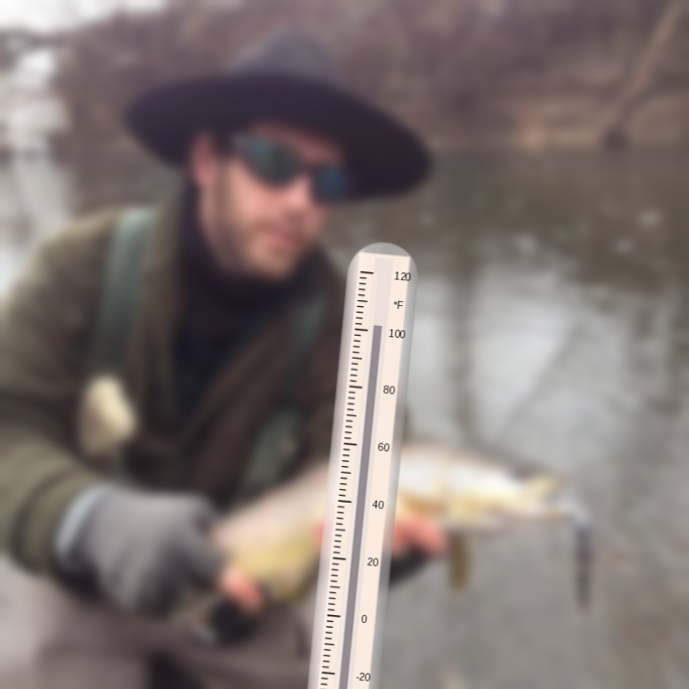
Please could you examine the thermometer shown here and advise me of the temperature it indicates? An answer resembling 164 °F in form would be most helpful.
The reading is 102 °F
